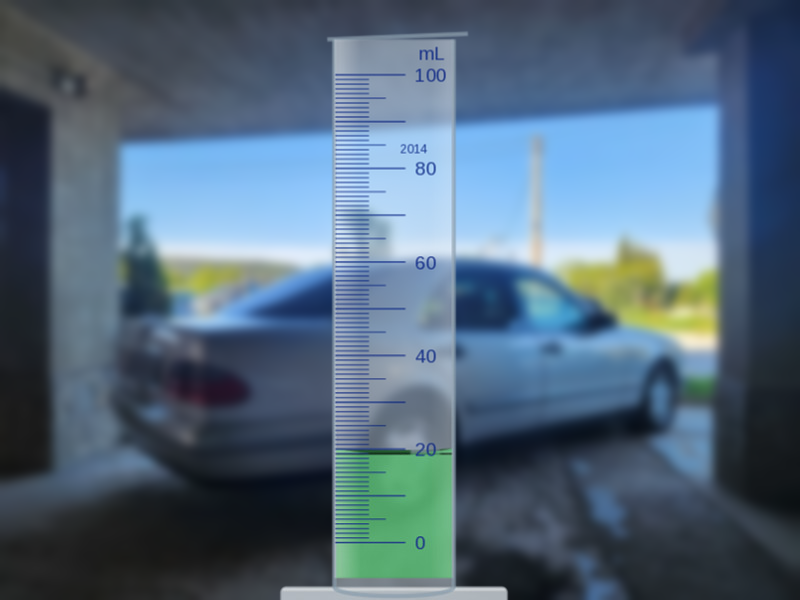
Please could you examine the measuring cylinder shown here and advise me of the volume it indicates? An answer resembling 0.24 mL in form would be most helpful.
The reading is 19 mL
